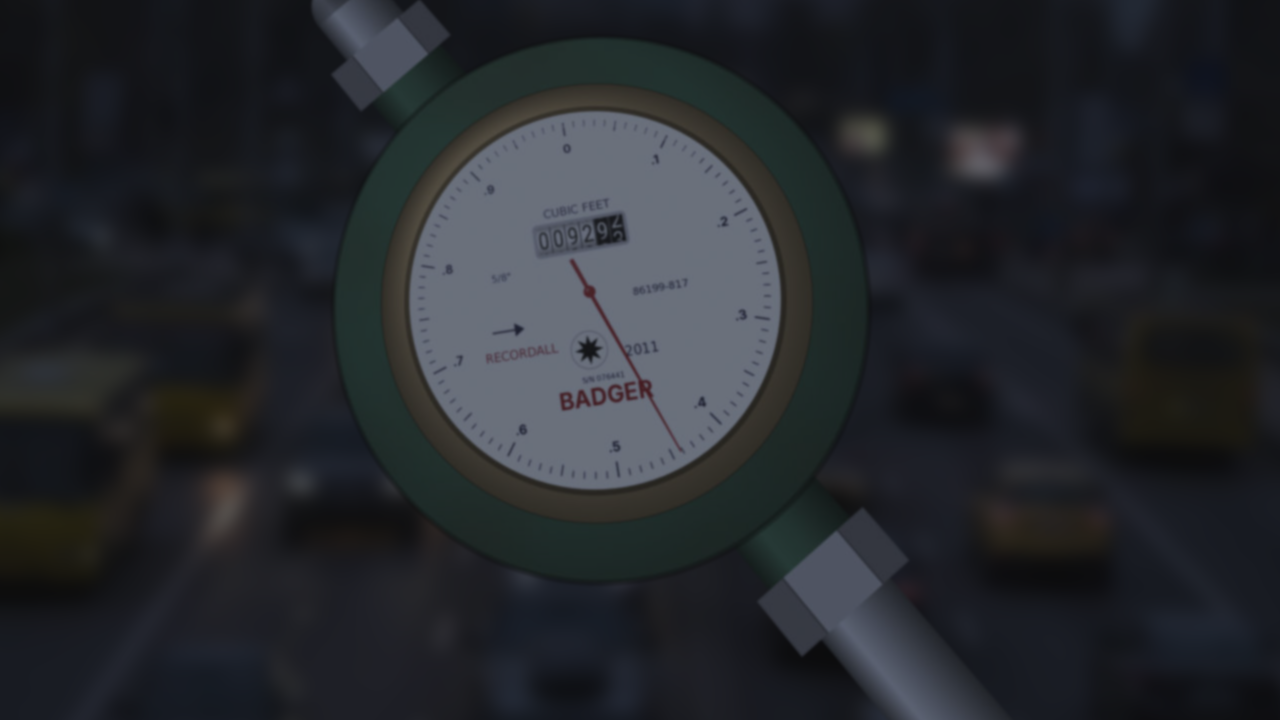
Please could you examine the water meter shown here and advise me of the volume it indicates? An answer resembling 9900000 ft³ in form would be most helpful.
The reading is 9292.44 ft³
